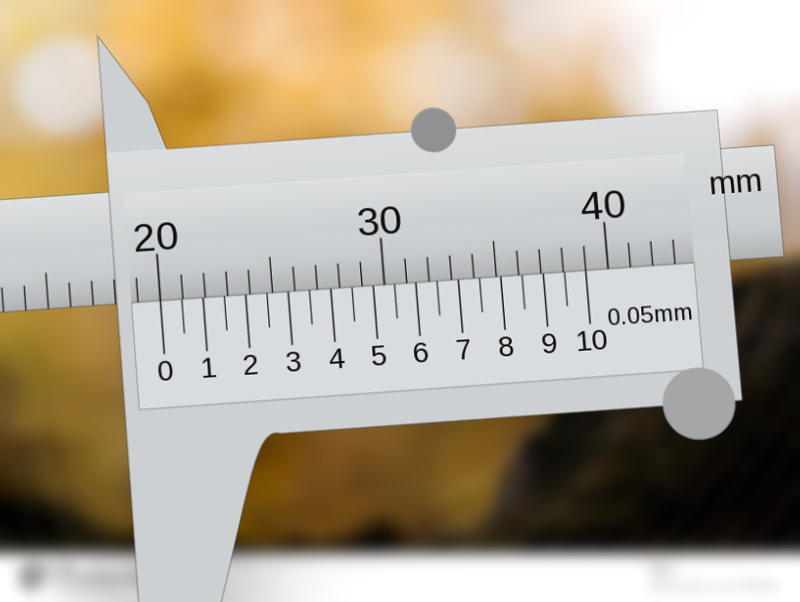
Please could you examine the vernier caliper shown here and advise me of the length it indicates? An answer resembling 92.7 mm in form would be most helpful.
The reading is 20.0 mm
